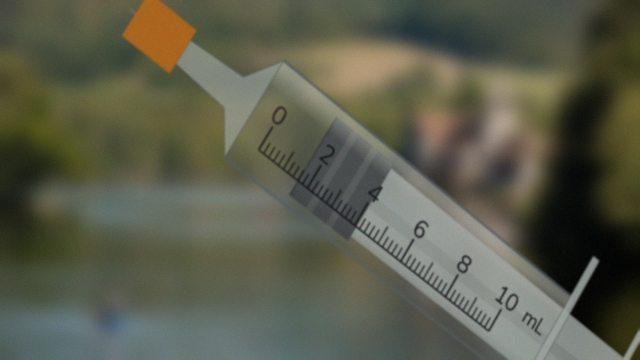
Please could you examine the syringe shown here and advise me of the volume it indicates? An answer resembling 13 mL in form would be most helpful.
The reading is 1.6 mL
